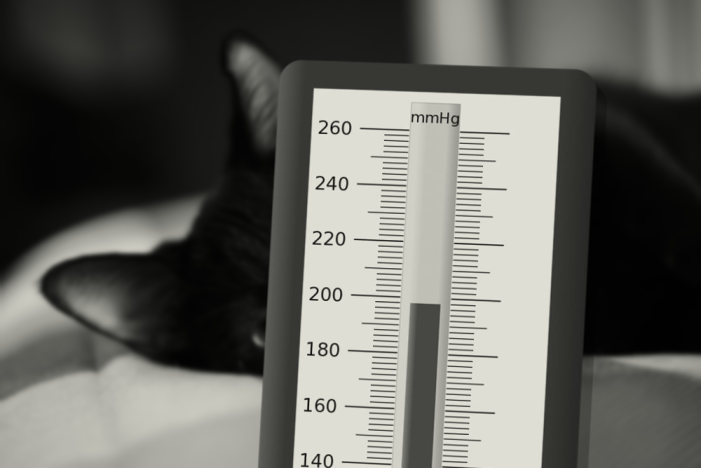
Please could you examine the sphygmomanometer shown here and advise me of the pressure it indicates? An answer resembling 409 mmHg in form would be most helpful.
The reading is 198 mmHg
